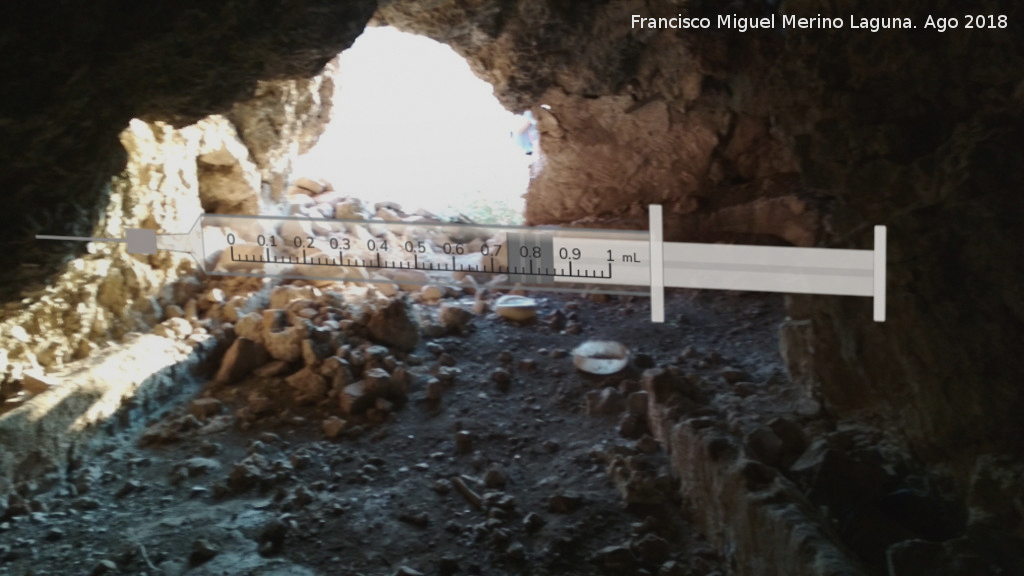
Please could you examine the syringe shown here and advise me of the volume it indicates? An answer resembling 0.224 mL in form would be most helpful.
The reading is 0.74 mL
